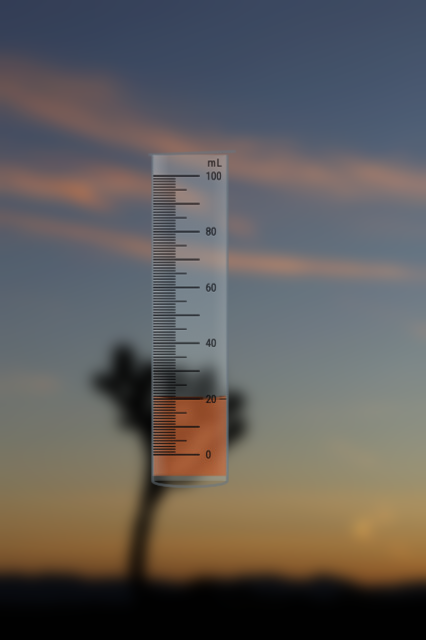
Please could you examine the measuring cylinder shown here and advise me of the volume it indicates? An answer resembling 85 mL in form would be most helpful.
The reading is 20 mL
